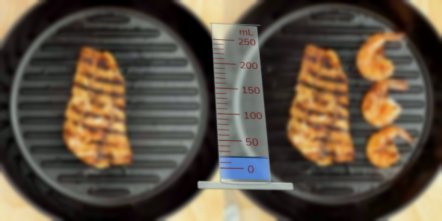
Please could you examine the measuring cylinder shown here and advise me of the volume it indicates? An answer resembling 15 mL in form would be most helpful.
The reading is 20 mL
